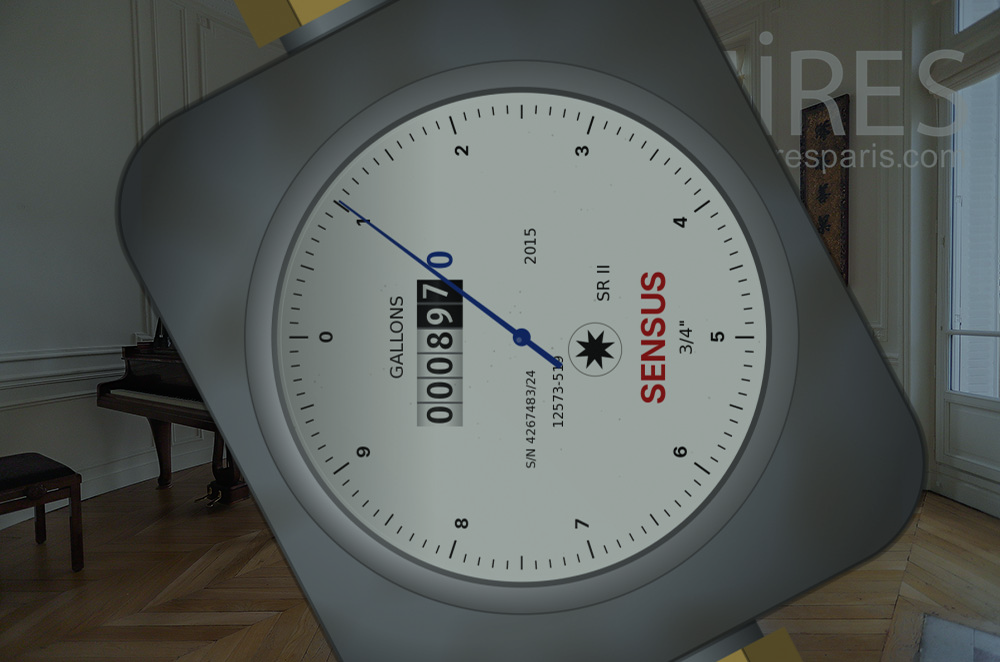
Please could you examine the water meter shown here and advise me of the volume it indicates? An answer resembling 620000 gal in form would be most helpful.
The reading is 8971.0 gal
